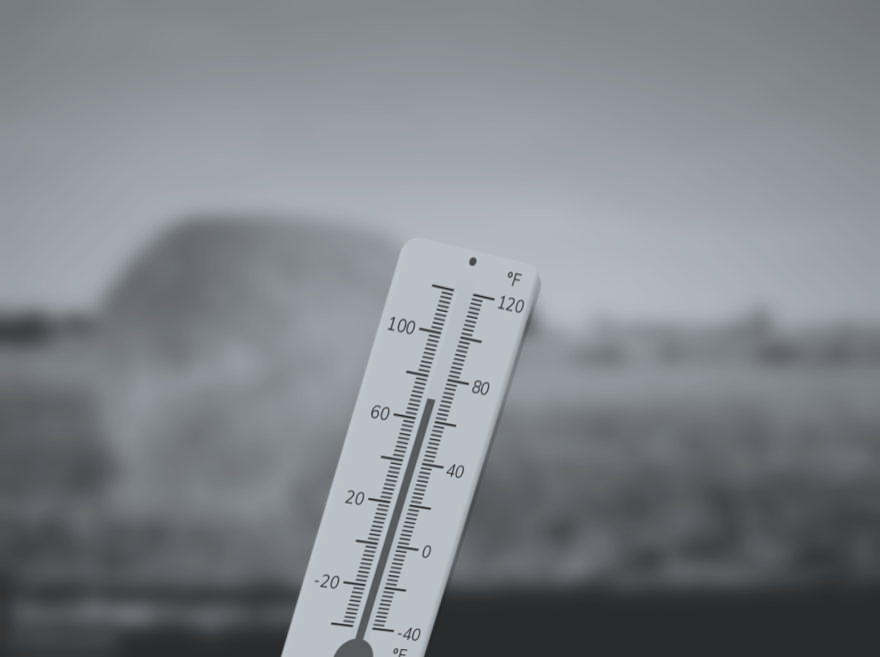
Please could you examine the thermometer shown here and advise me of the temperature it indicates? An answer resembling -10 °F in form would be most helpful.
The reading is 70 °F
